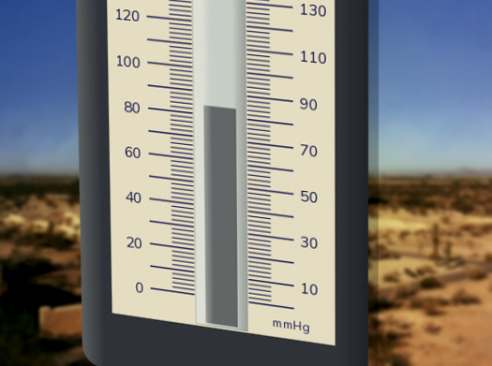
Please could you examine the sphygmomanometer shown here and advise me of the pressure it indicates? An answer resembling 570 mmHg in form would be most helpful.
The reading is 84 mmHg
